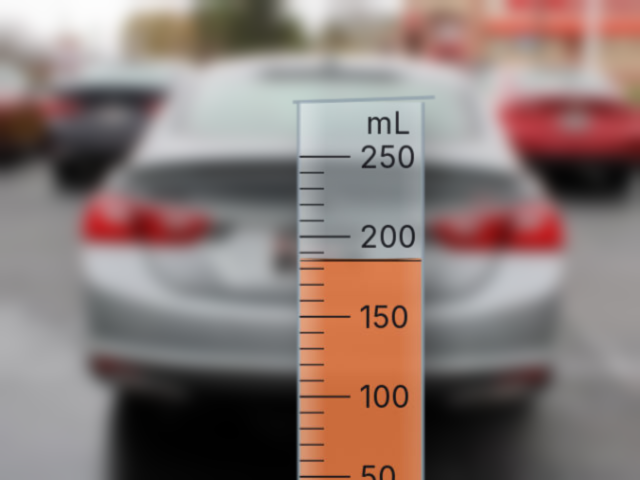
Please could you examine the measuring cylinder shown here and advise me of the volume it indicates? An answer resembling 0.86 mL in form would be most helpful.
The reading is 185 mL
